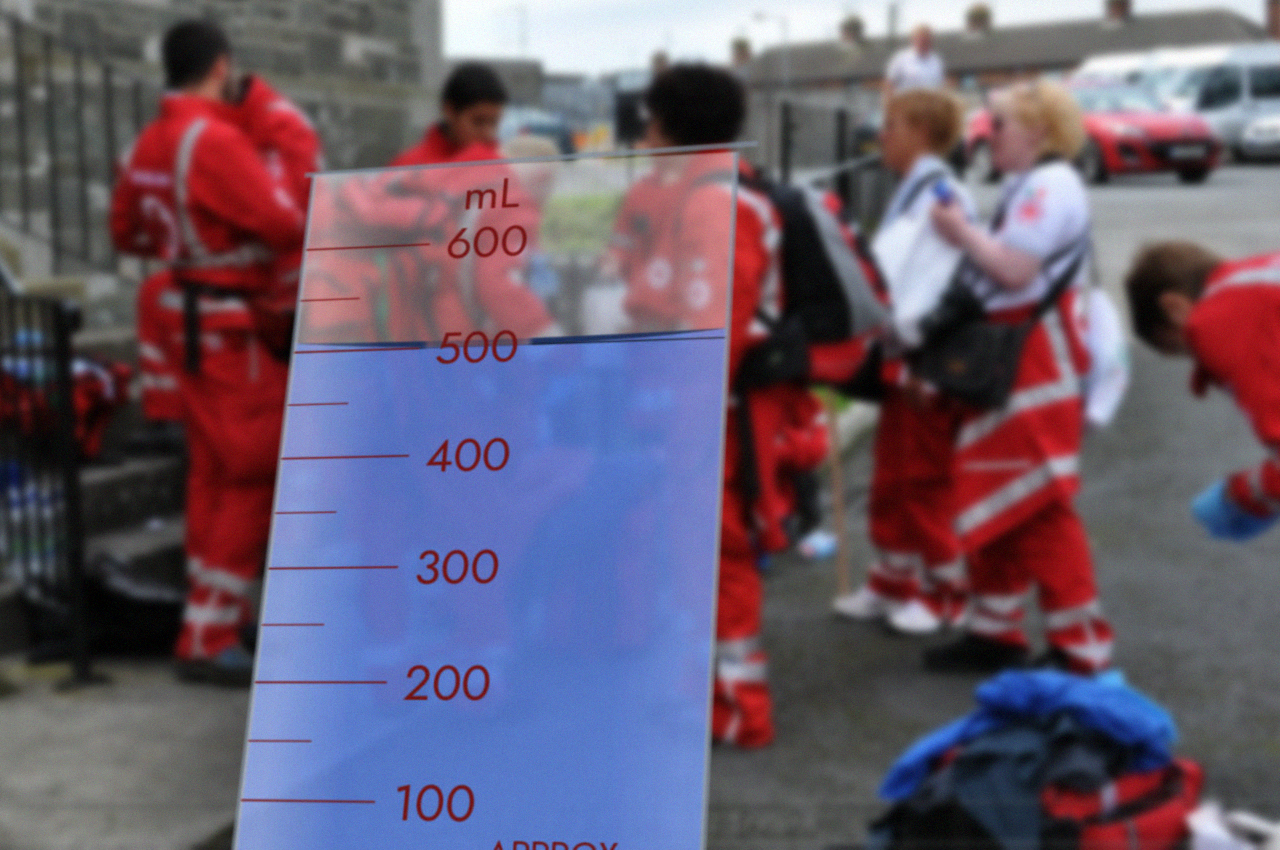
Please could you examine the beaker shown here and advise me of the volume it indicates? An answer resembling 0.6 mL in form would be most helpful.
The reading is 500 mL
